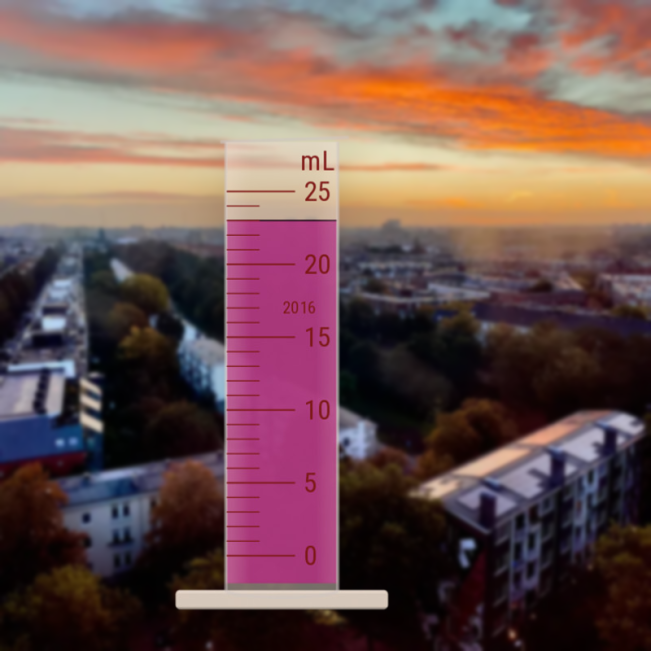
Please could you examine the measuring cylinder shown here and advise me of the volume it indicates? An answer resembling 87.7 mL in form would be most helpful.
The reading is 23 mL
